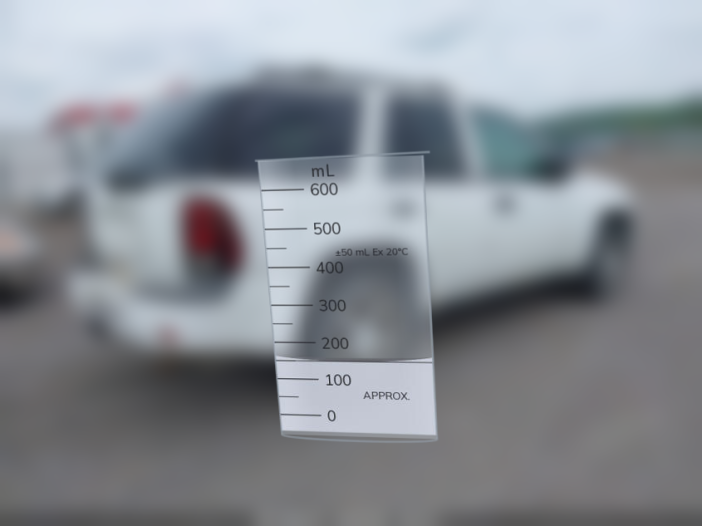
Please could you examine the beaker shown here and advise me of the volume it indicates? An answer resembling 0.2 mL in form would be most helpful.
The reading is 150 mL
